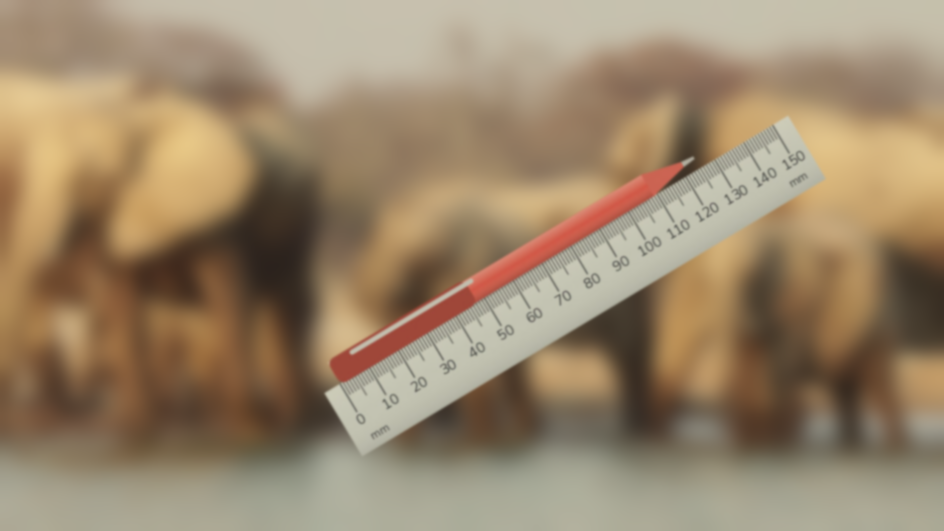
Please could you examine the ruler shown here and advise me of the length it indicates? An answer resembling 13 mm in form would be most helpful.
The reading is 125 mm
